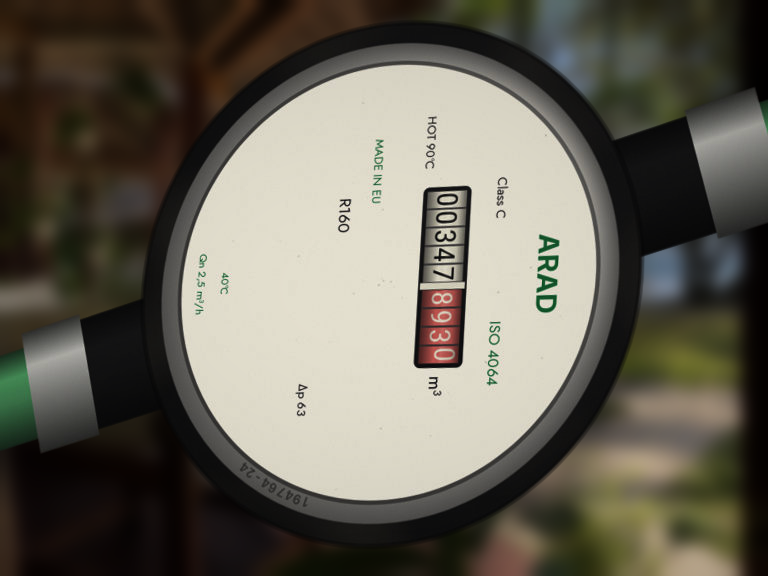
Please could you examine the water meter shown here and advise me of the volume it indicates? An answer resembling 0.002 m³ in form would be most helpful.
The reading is 347.8930 m³
